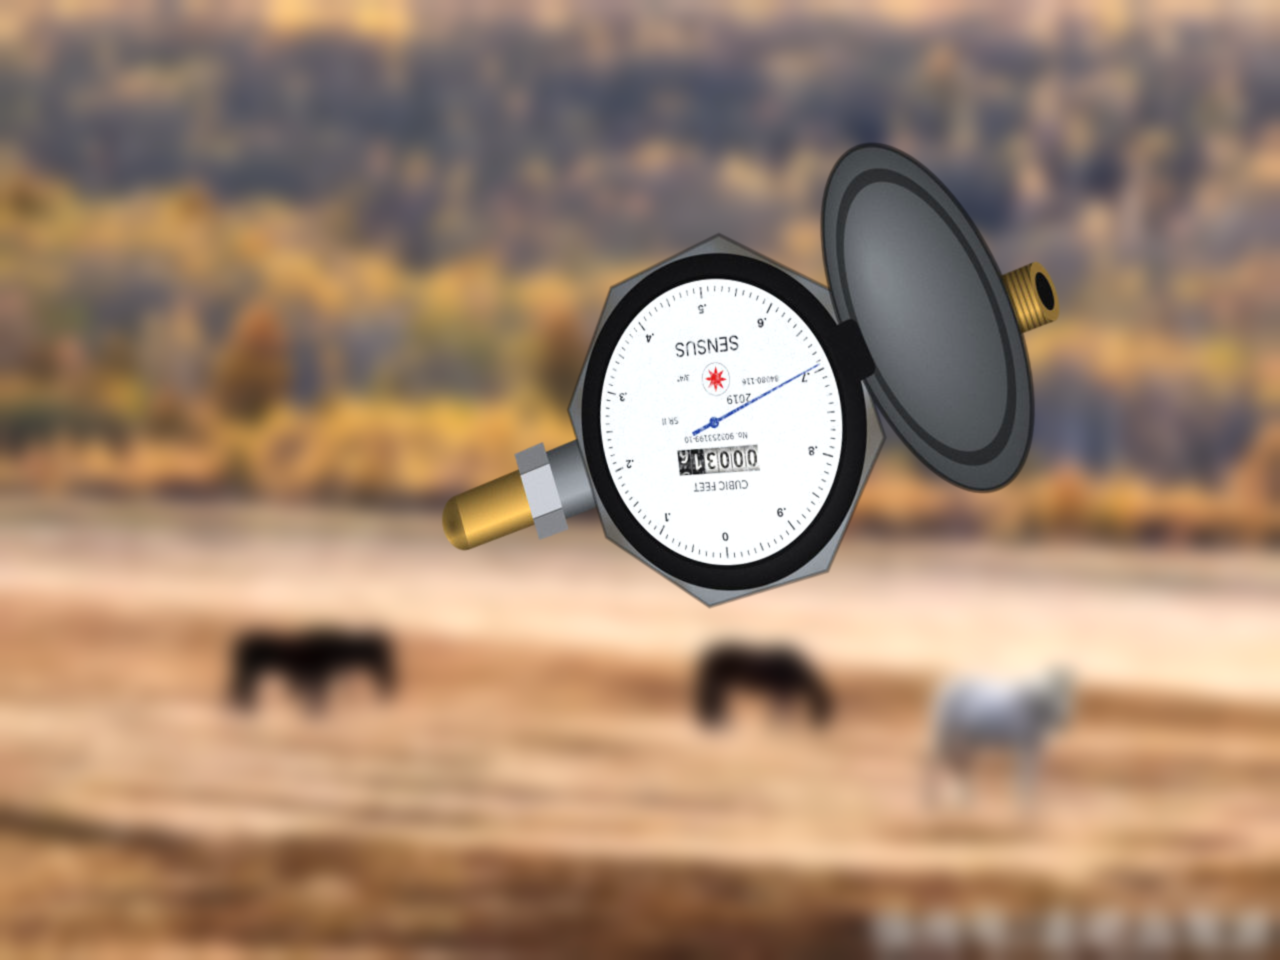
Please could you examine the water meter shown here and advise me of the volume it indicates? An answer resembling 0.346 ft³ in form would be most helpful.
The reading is 315.69 ft³
